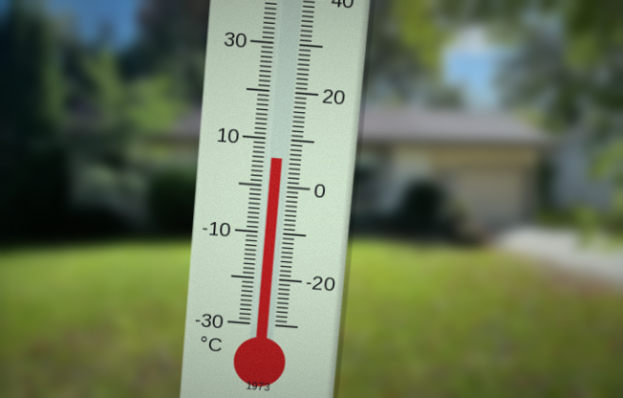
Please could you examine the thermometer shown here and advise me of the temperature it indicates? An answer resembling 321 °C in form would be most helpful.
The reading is 6 °C
